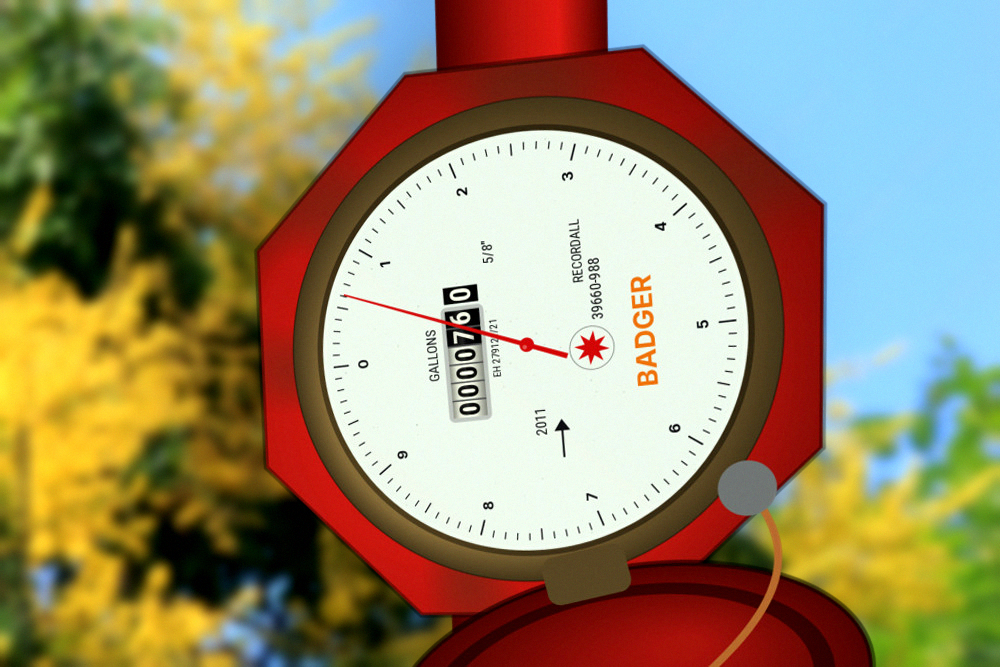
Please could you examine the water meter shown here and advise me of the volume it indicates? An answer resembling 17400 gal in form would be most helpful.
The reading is 760.6 gal
